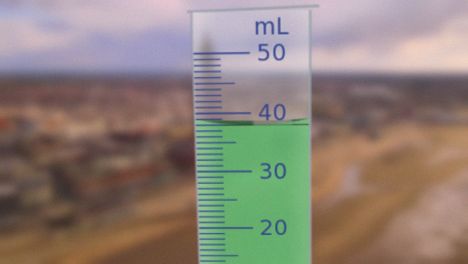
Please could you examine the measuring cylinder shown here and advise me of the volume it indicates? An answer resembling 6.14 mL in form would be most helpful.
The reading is 38 mL
